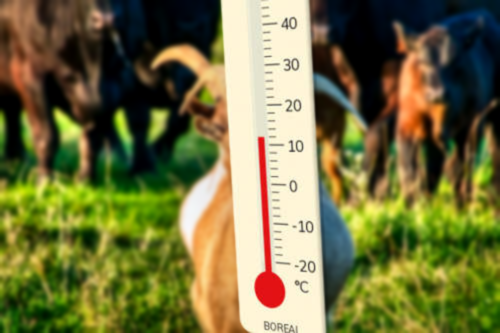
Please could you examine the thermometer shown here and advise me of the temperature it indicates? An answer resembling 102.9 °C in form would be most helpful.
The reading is 12 °C
